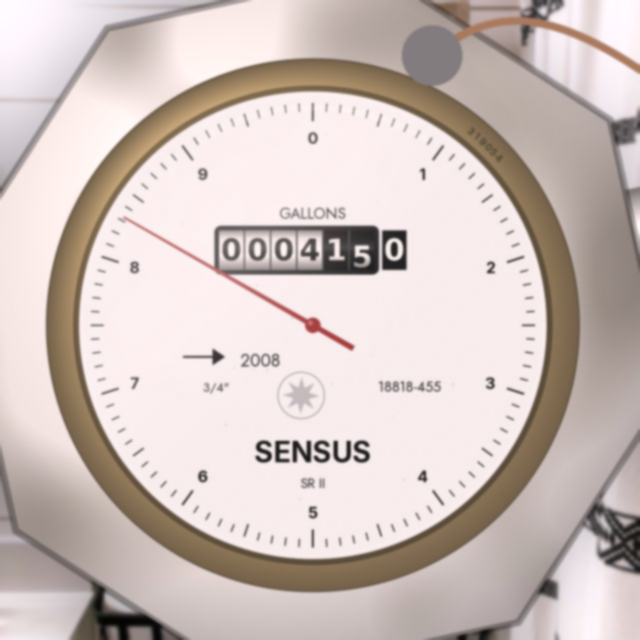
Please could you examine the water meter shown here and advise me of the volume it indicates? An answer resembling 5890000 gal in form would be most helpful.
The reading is 4148.3 gal
